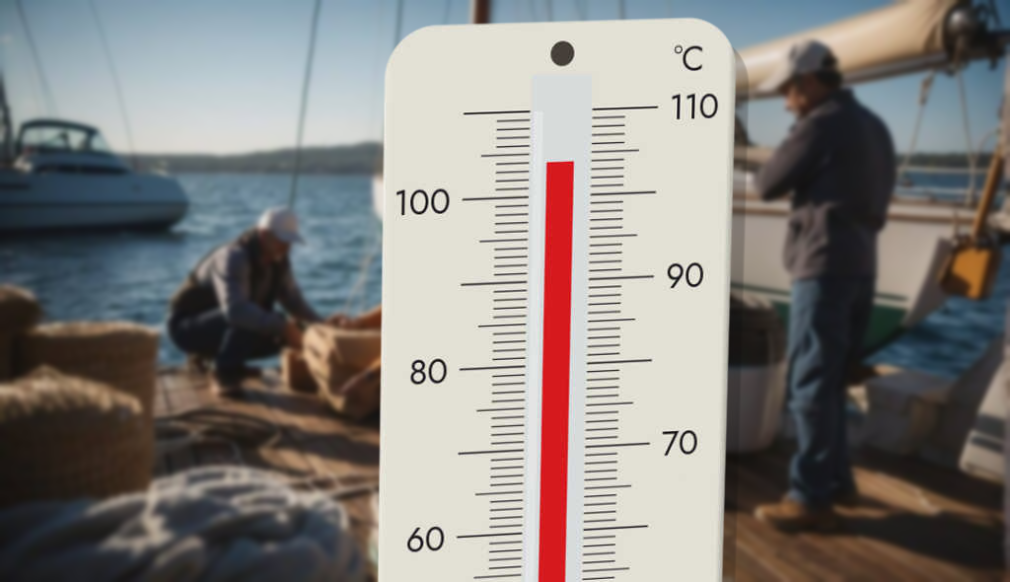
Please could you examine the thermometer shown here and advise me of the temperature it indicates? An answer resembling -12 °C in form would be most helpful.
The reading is 104 °C
